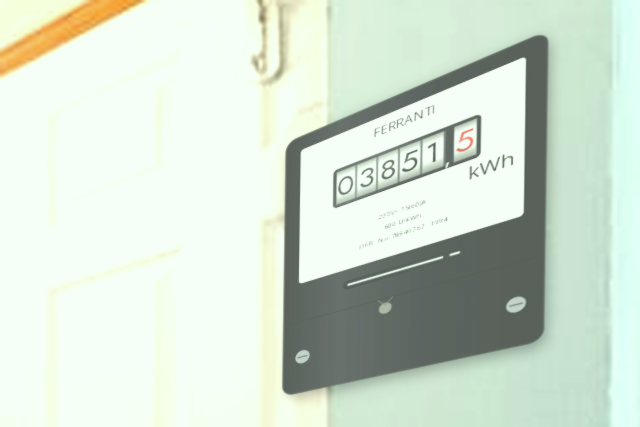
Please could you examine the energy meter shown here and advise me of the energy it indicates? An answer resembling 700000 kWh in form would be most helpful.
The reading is 3851.5 kWh
